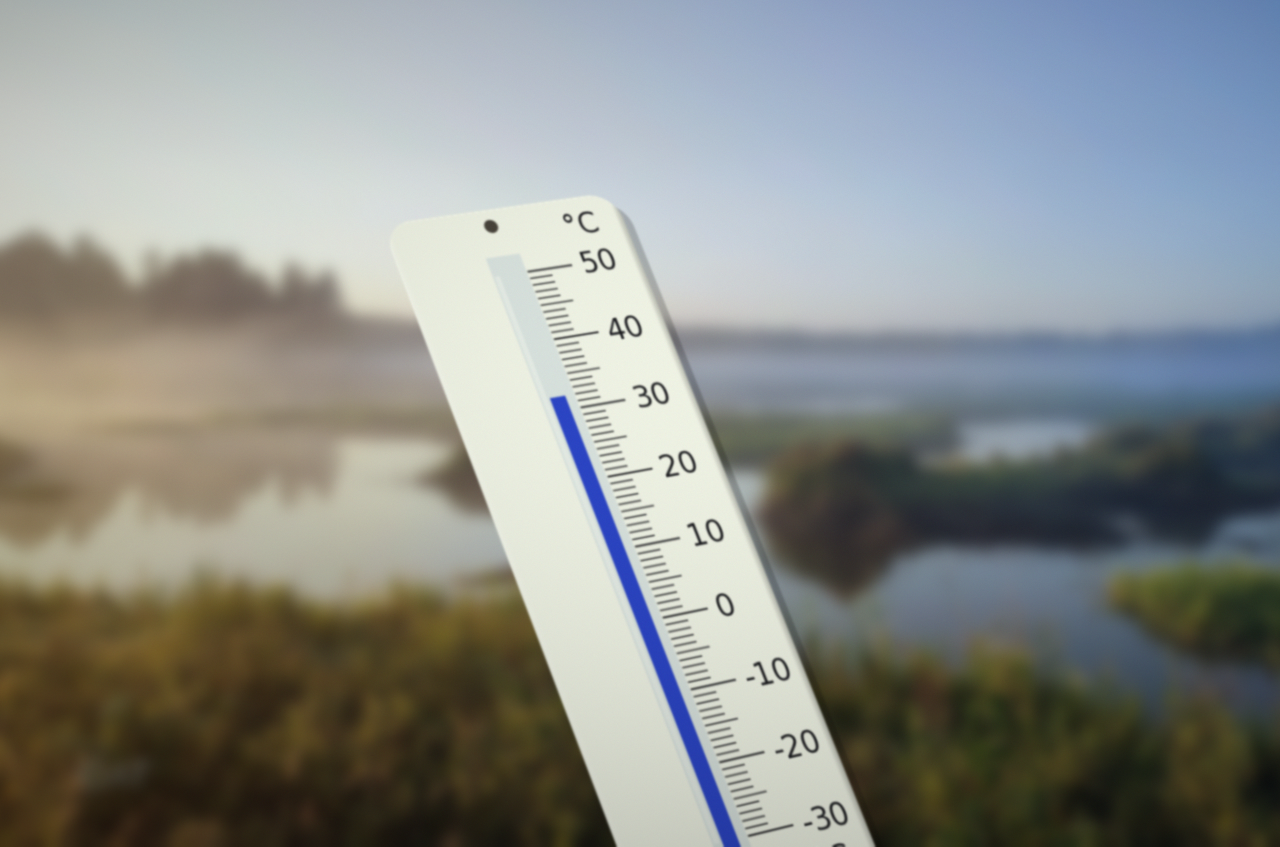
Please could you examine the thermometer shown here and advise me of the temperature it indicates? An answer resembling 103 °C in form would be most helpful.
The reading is 32 °C
